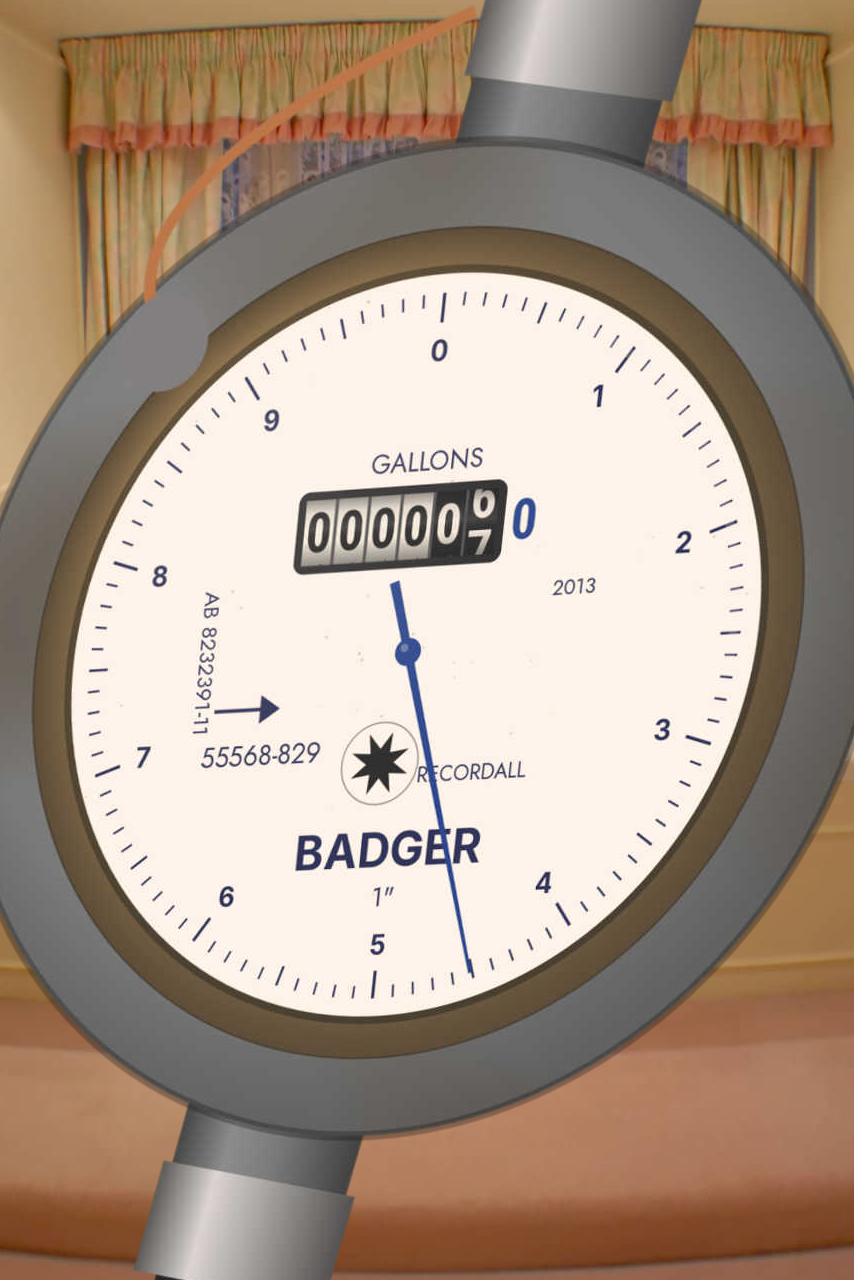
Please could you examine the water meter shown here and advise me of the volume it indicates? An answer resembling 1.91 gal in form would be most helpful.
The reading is 64.5 gal
